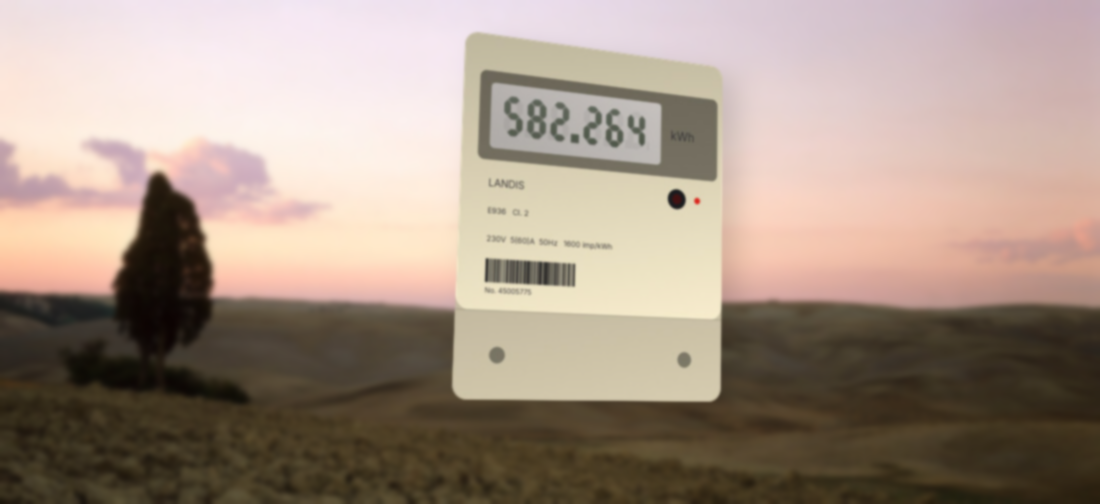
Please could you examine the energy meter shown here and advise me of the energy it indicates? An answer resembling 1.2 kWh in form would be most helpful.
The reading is 582.264 kWh
